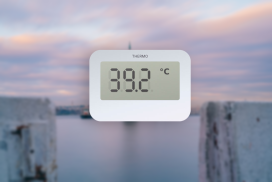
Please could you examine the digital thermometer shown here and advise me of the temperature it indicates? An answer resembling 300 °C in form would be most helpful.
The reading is 39.2 °C
